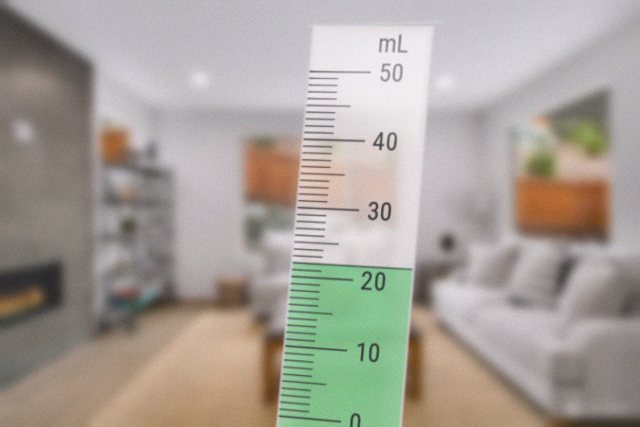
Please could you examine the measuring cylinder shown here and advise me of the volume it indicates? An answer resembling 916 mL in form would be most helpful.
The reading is 22 mL
